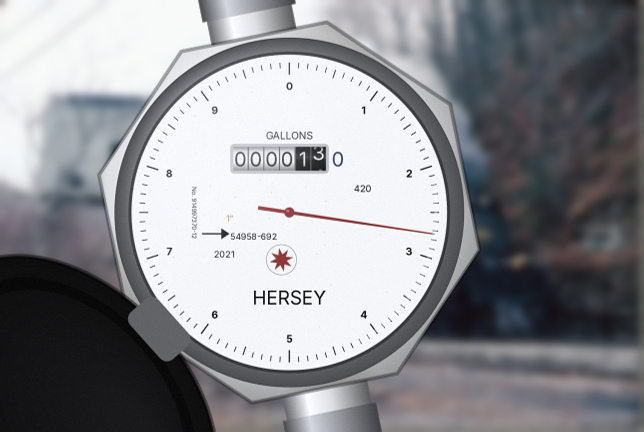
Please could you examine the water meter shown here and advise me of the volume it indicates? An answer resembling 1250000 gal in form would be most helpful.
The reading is 132.7 gal
